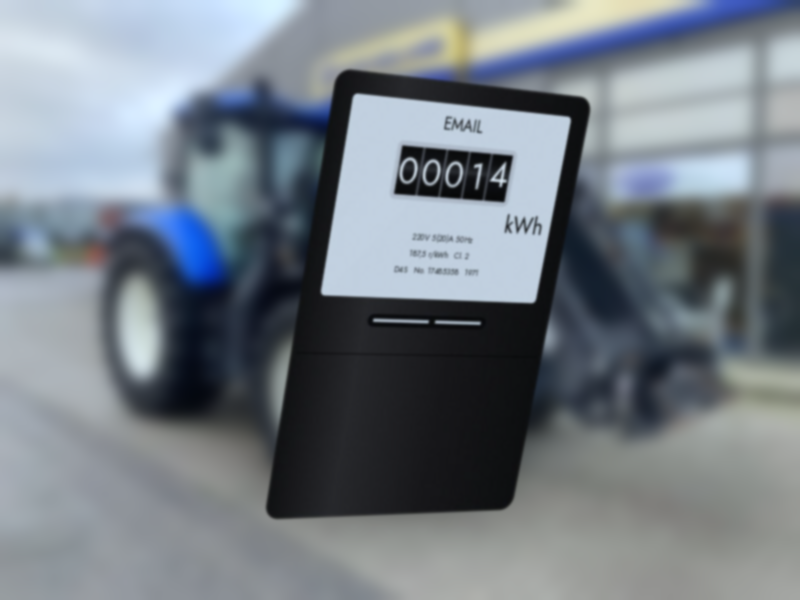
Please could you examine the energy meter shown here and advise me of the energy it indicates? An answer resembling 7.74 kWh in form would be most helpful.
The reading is 14 kWh
